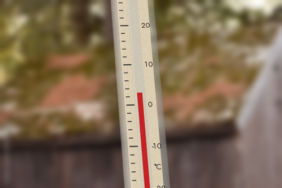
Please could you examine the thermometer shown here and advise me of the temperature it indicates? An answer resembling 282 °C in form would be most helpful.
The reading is 3 °C
